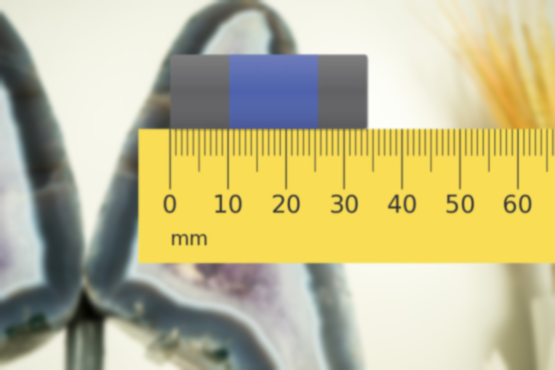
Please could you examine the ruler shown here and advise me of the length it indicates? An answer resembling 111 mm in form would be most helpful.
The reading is 34 mm
